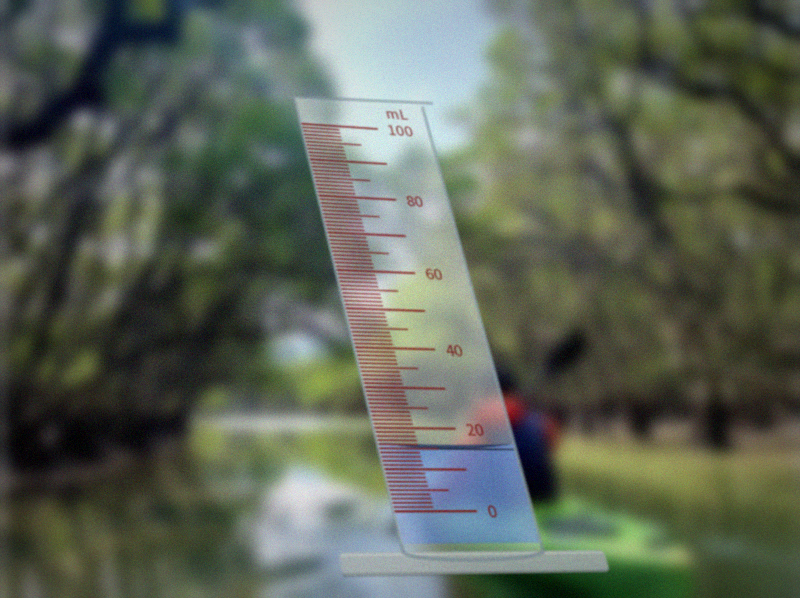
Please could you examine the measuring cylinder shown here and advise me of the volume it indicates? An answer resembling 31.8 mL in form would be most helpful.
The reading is 15 mL
